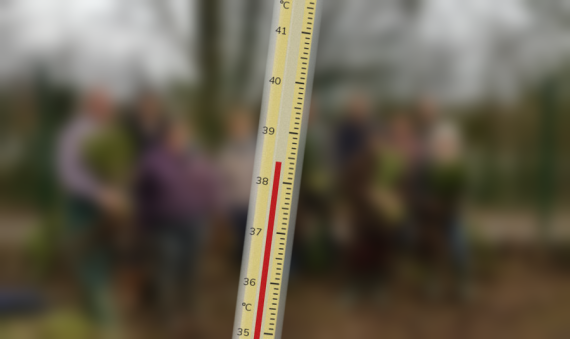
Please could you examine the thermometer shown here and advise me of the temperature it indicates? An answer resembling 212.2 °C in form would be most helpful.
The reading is 38.4 °C
